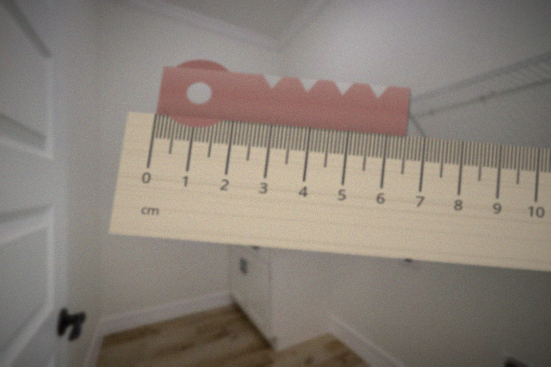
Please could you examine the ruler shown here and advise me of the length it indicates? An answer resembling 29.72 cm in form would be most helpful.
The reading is 6.5 cm
